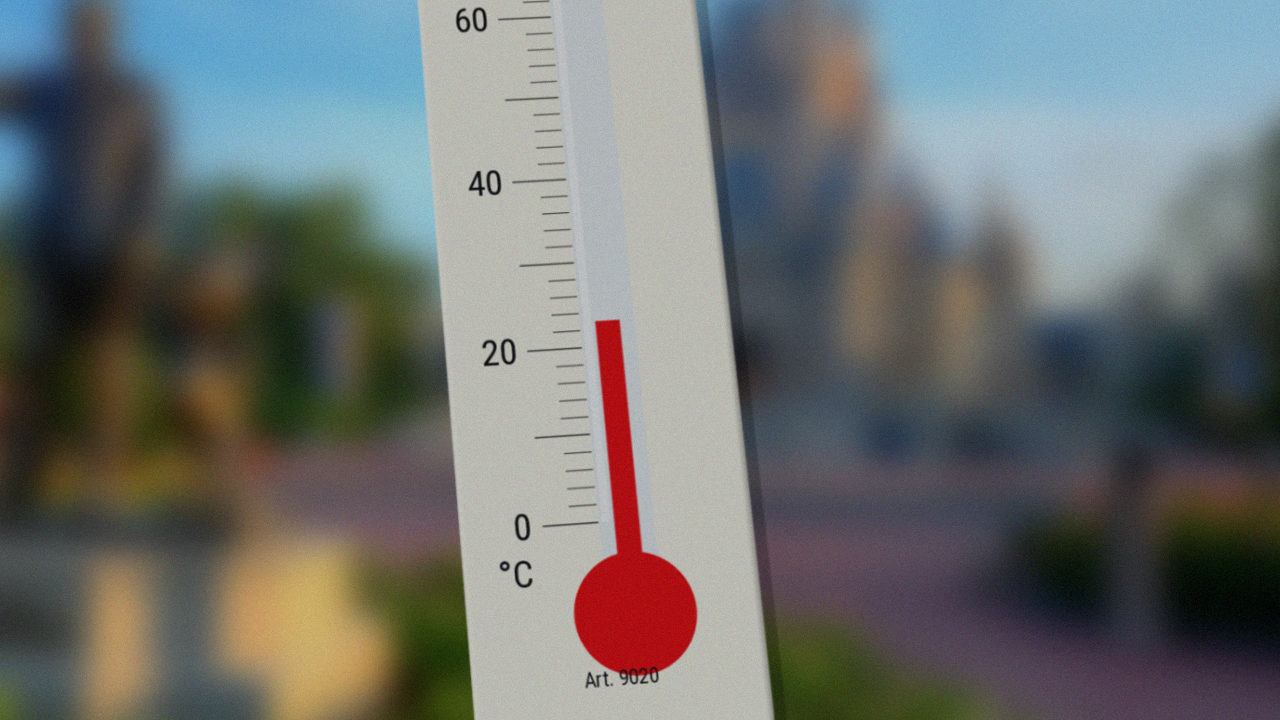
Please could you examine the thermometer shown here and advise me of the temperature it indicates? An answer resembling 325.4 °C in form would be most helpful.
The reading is 23 °C
